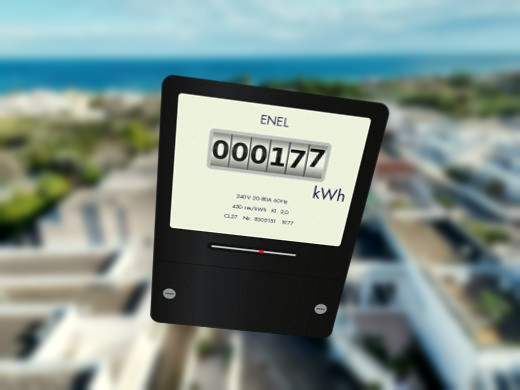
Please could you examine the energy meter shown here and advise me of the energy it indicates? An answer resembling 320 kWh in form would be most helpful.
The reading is 177 kWh
